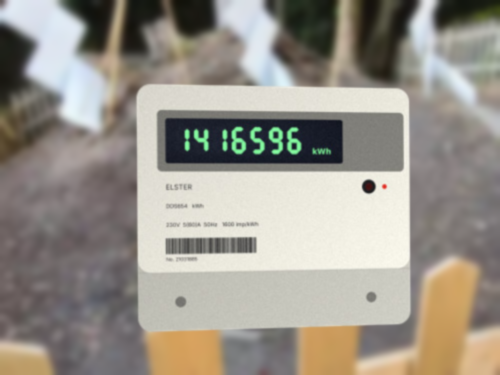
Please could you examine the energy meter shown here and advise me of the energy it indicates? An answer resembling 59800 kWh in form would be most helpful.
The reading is 1416596 kWh
